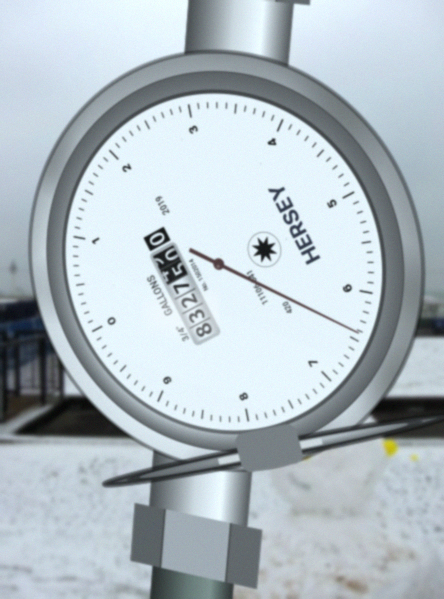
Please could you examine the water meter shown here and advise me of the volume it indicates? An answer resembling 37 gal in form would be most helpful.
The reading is 8327496.4 gal
